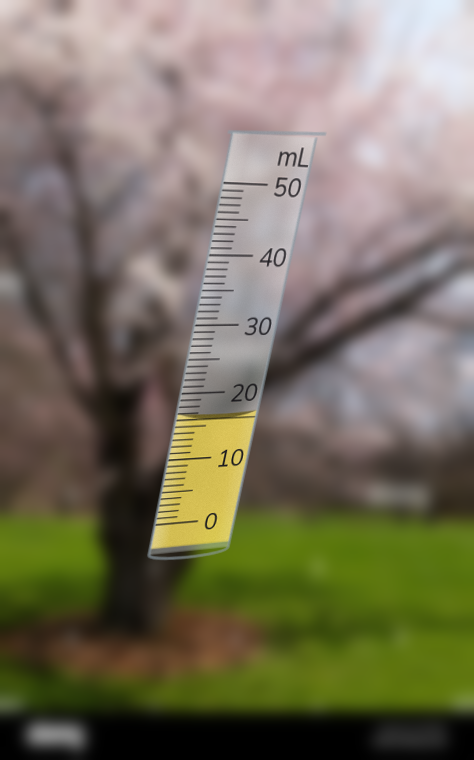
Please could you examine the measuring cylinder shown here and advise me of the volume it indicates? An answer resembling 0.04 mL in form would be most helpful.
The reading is 16 mL
